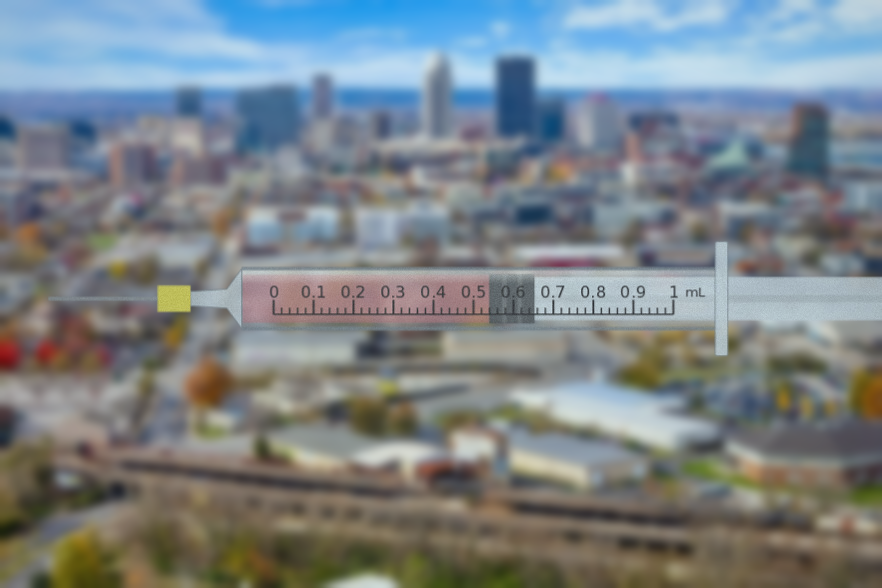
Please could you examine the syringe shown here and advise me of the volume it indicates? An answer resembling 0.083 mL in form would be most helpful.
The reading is 0.54 mL
